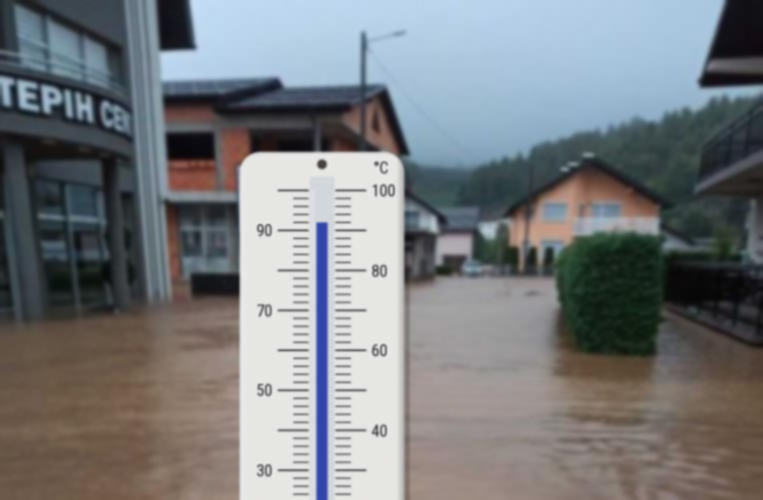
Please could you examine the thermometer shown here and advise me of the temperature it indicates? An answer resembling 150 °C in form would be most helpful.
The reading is 92 °C
